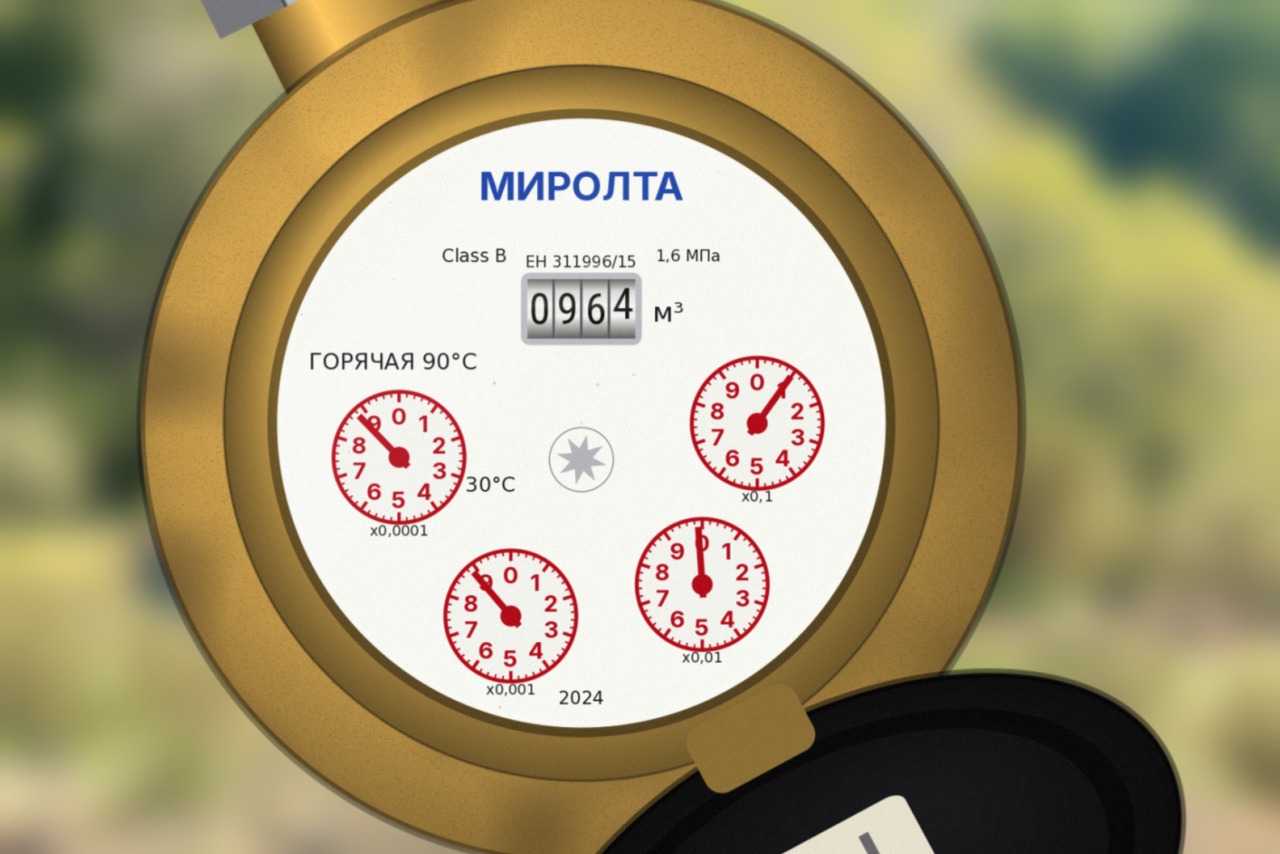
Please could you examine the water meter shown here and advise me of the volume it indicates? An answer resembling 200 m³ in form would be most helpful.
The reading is 964.0988 m³
